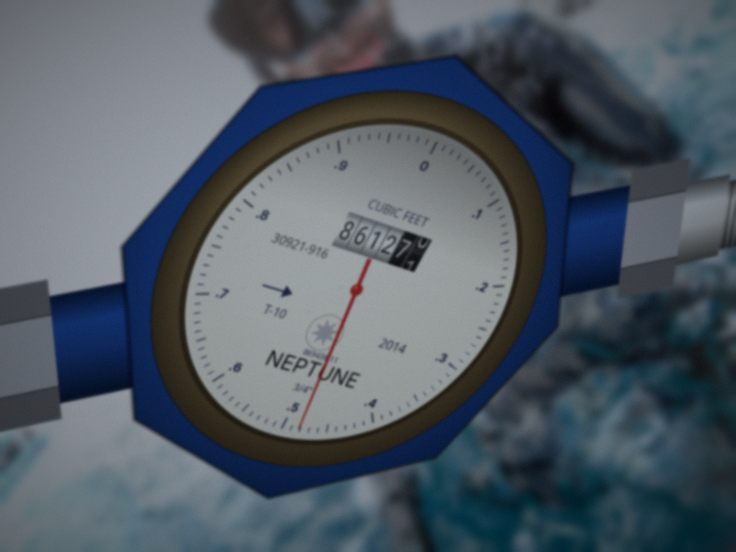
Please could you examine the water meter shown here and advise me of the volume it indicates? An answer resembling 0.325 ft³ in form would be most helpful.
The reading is 861270.48 ft³
